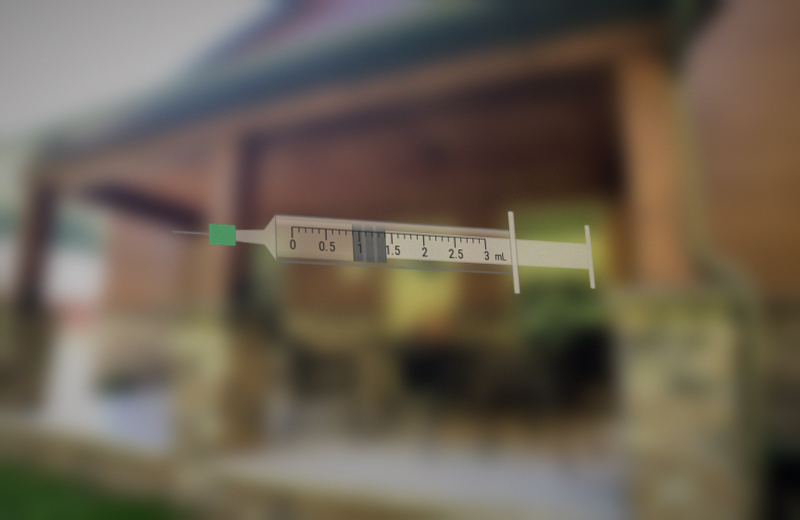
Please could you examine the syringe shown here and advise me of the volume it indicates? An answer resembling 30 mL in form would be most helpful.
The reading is 0.9 mL
